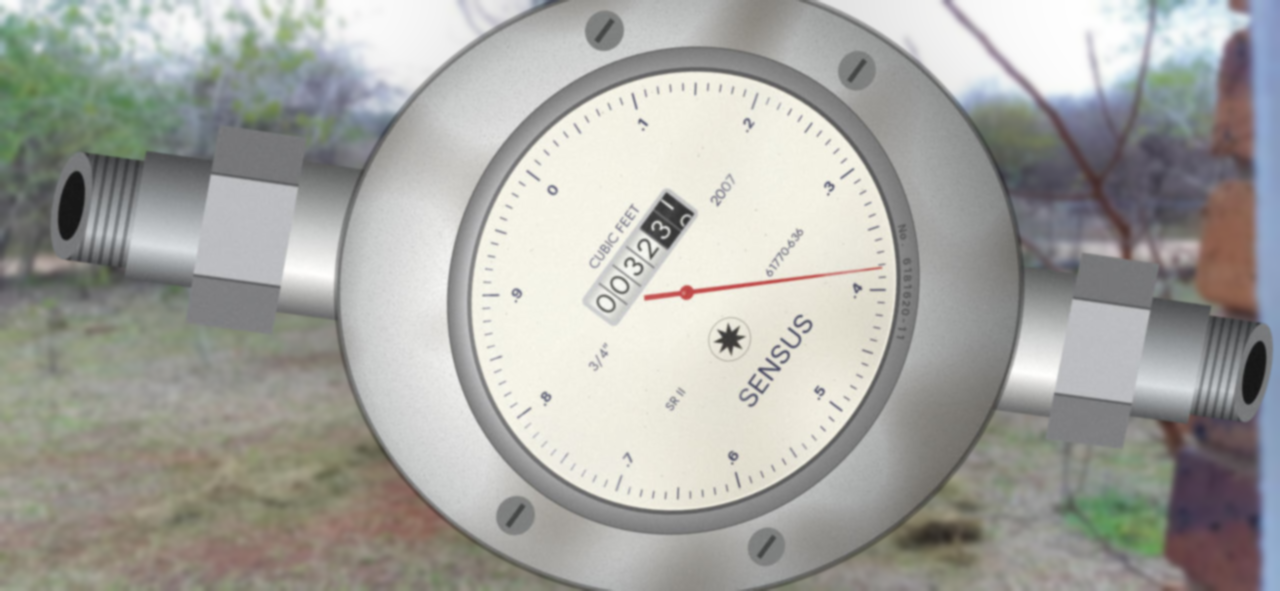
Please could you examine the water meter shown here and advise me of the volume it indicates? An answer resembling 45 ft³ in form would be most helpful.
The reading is 3231.38 ft³
